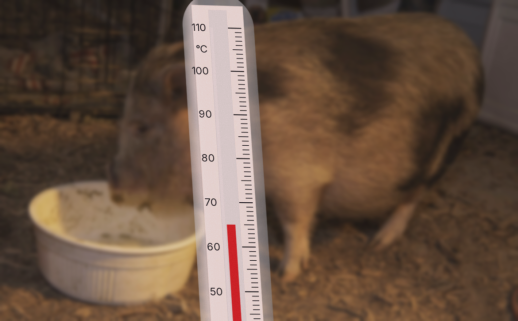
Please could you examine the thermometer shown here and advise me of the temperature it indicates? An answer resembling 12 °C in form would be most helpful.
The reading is 65 °C
